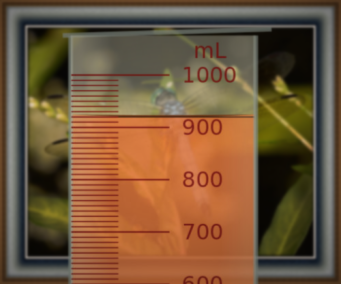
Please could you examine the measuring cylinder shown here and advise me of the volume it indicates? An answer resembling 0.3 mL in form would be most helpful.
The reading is 920 mL
